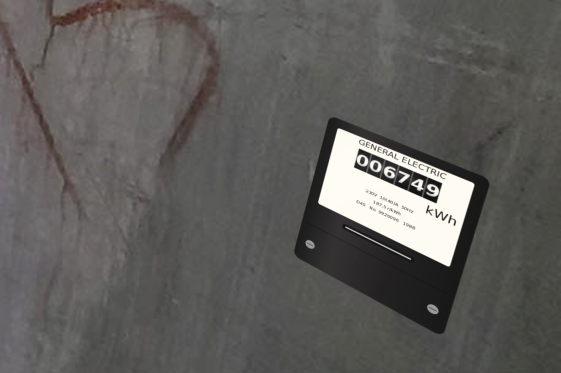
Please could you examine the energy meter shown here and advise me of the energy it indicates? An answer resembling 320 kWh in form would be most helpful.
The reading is 6749 kWh
